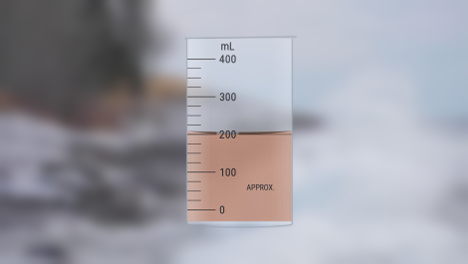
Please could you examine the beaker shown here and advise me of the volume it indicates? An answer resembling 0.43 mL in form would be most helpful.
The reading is 200 mL
